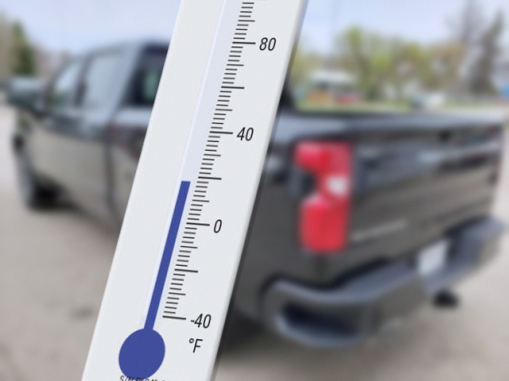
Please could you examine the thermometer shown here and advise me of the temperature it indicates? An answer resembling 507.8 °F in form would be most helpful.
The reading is 18 °F
